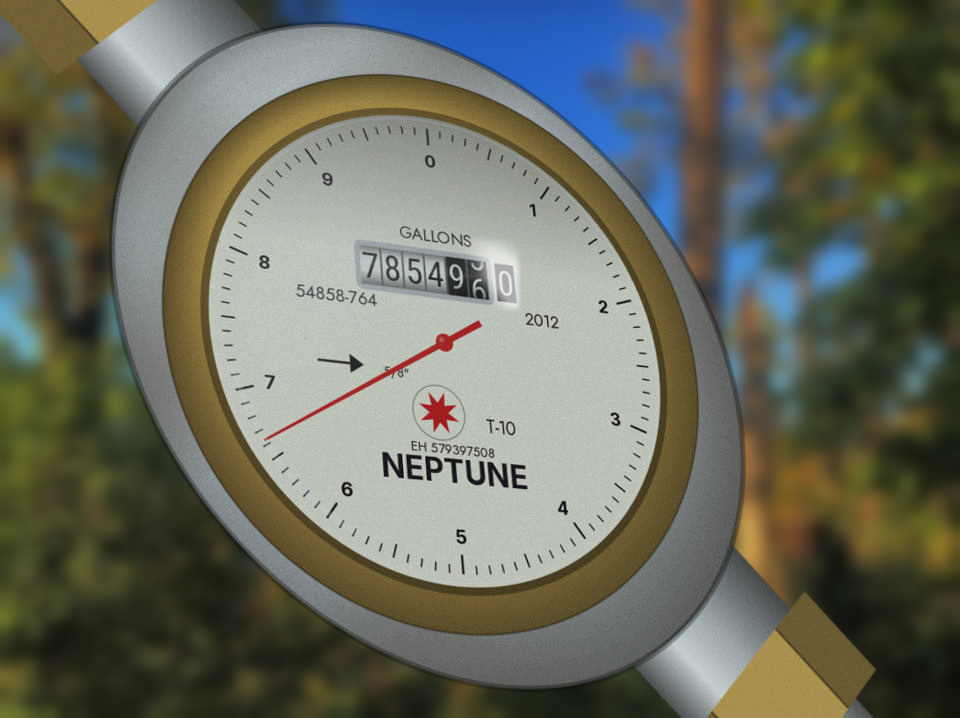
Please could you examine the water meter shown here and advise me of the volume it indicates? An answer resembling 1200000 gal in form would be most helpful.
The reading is 7854956.6 gal
